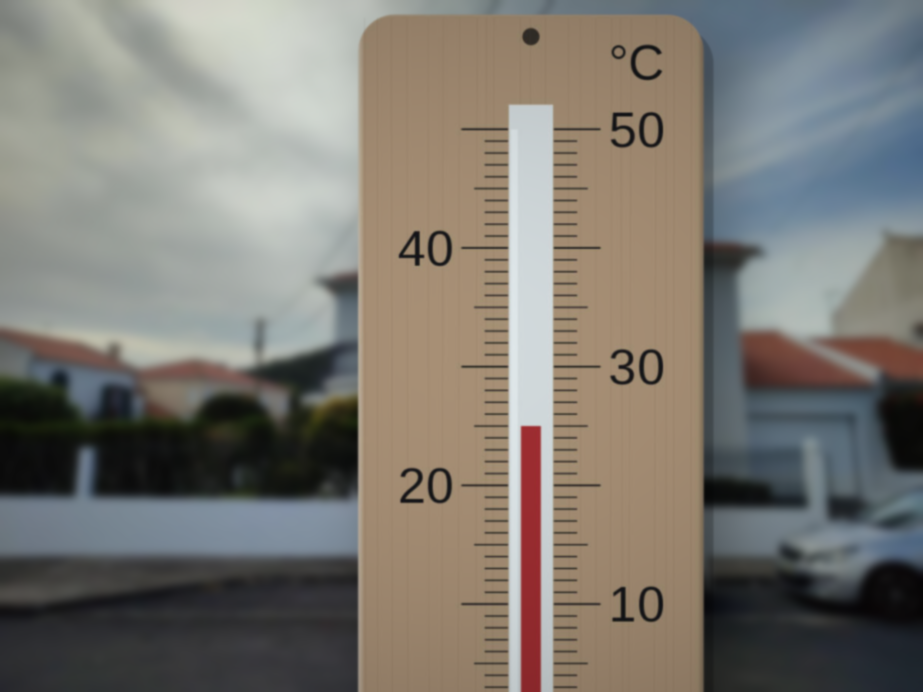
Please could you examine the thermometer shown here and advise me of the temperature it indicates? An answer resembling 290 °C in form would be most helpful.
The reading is 25 °C
